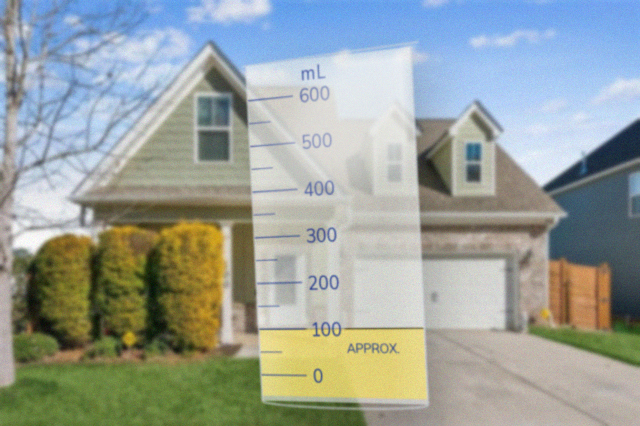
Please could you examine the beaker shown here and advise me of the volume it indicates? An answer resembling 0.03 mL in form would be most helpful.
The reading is 100 mL
